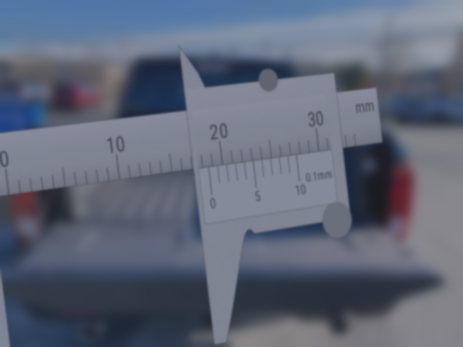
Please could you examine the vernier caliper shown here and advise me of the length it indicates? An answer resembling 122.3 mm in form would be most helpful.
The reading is 18.6 mm
